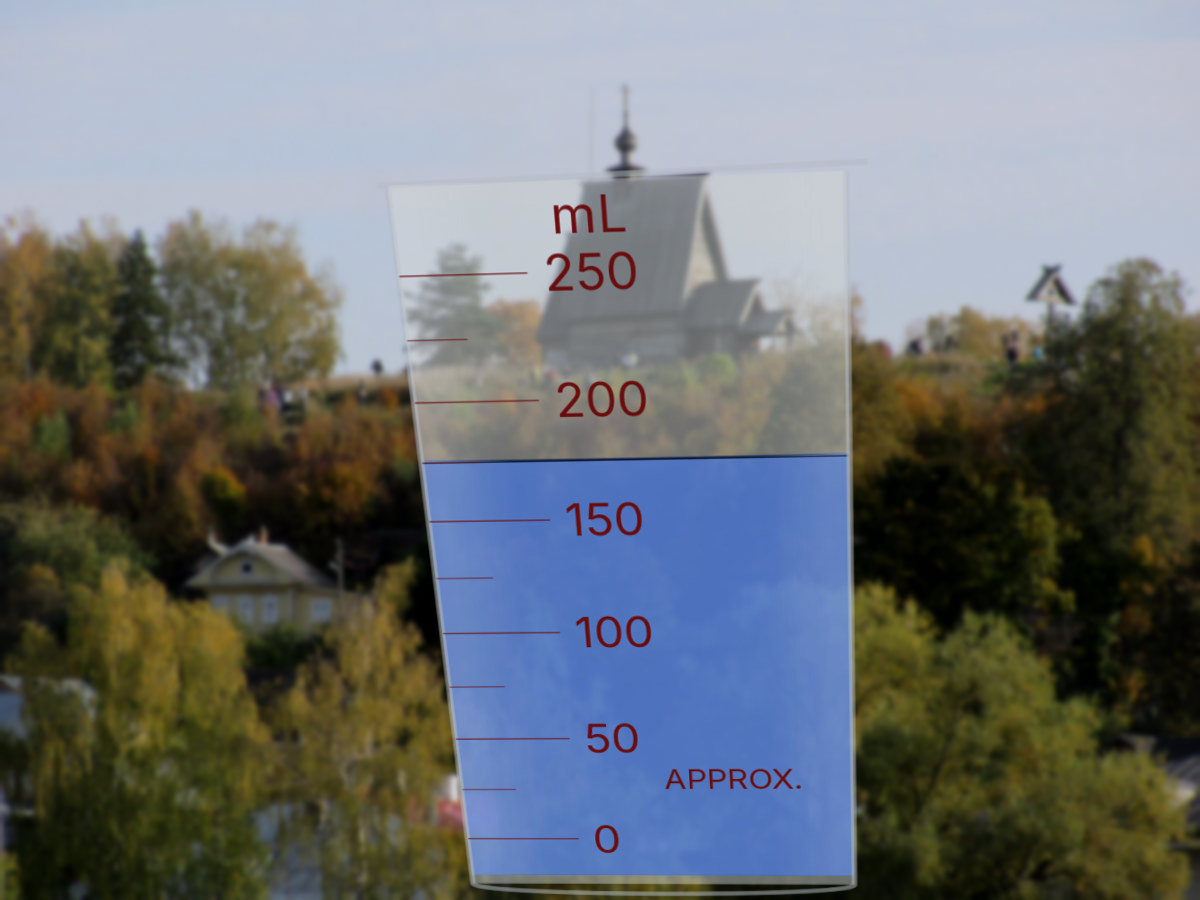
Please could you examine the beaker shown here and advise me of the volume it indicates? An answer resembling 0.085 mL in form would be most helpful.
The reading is 175 mL
